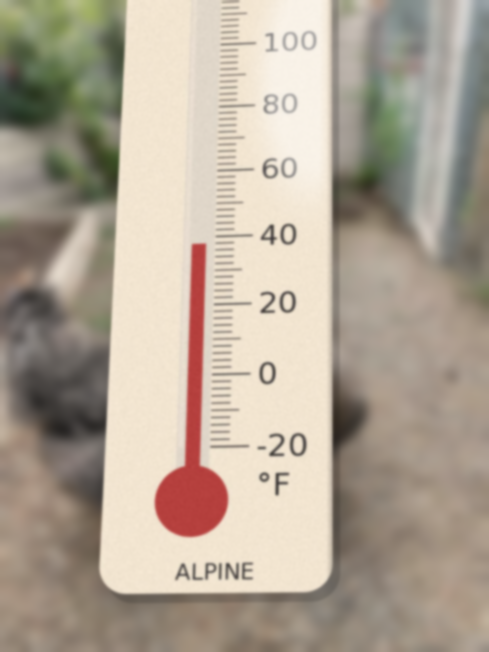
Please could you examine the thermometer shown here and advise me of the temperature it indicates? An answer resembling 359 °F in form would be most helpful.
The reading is 38 °F
